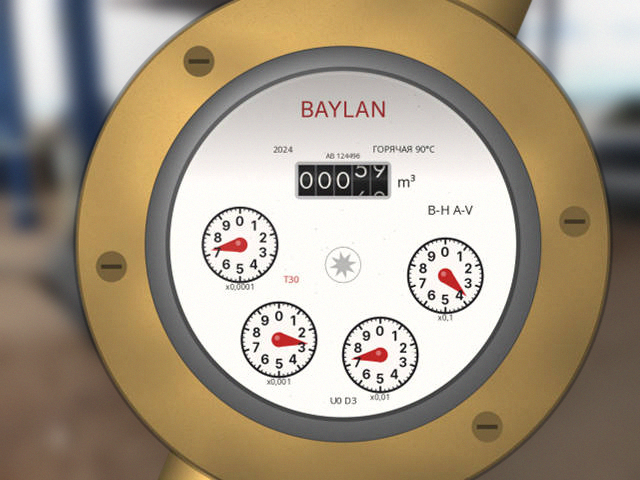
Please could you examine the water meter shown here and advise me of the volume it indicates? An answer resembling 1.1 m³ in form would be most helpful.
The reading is 59.3727 m³
